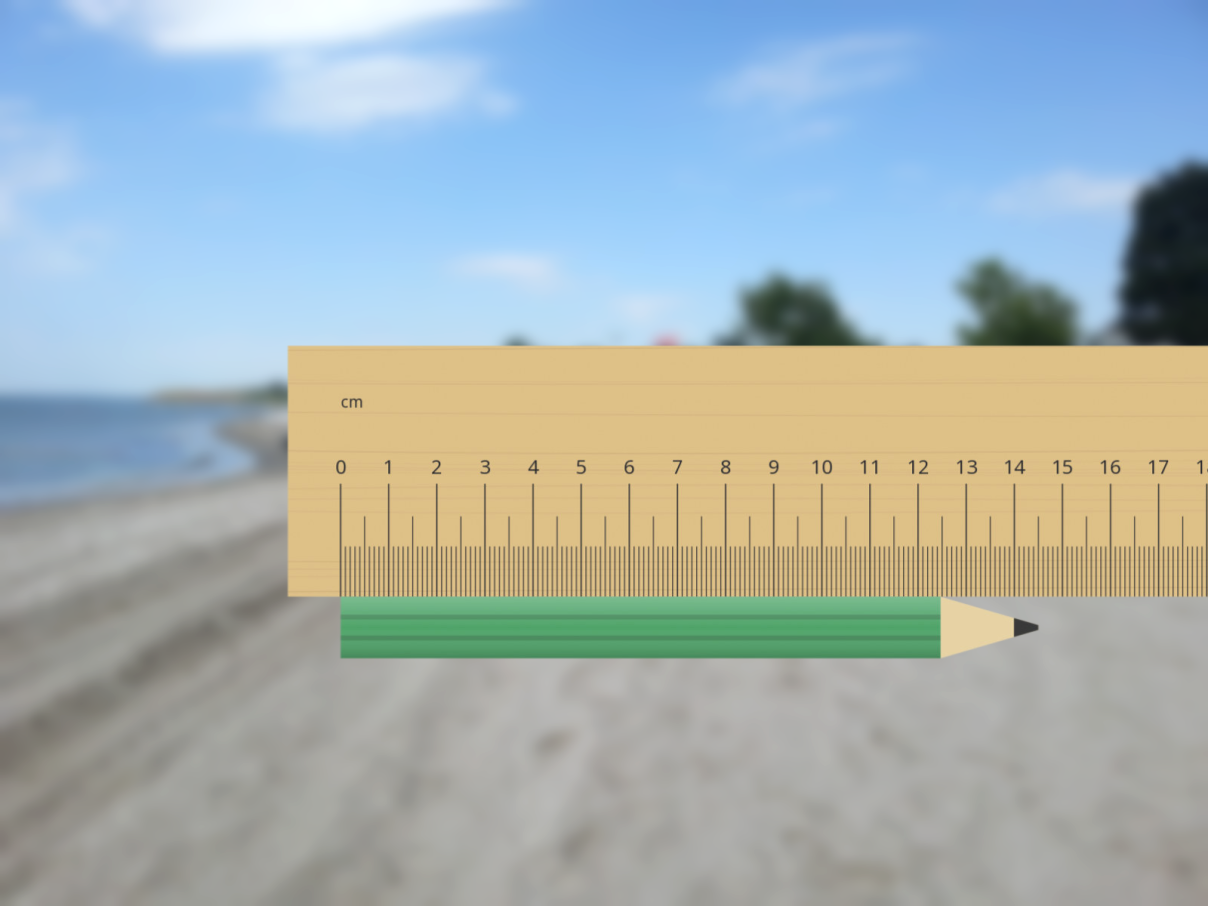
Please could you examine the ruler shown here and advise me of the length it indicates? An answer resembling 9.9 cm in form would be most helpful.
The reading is 14.5 cm
